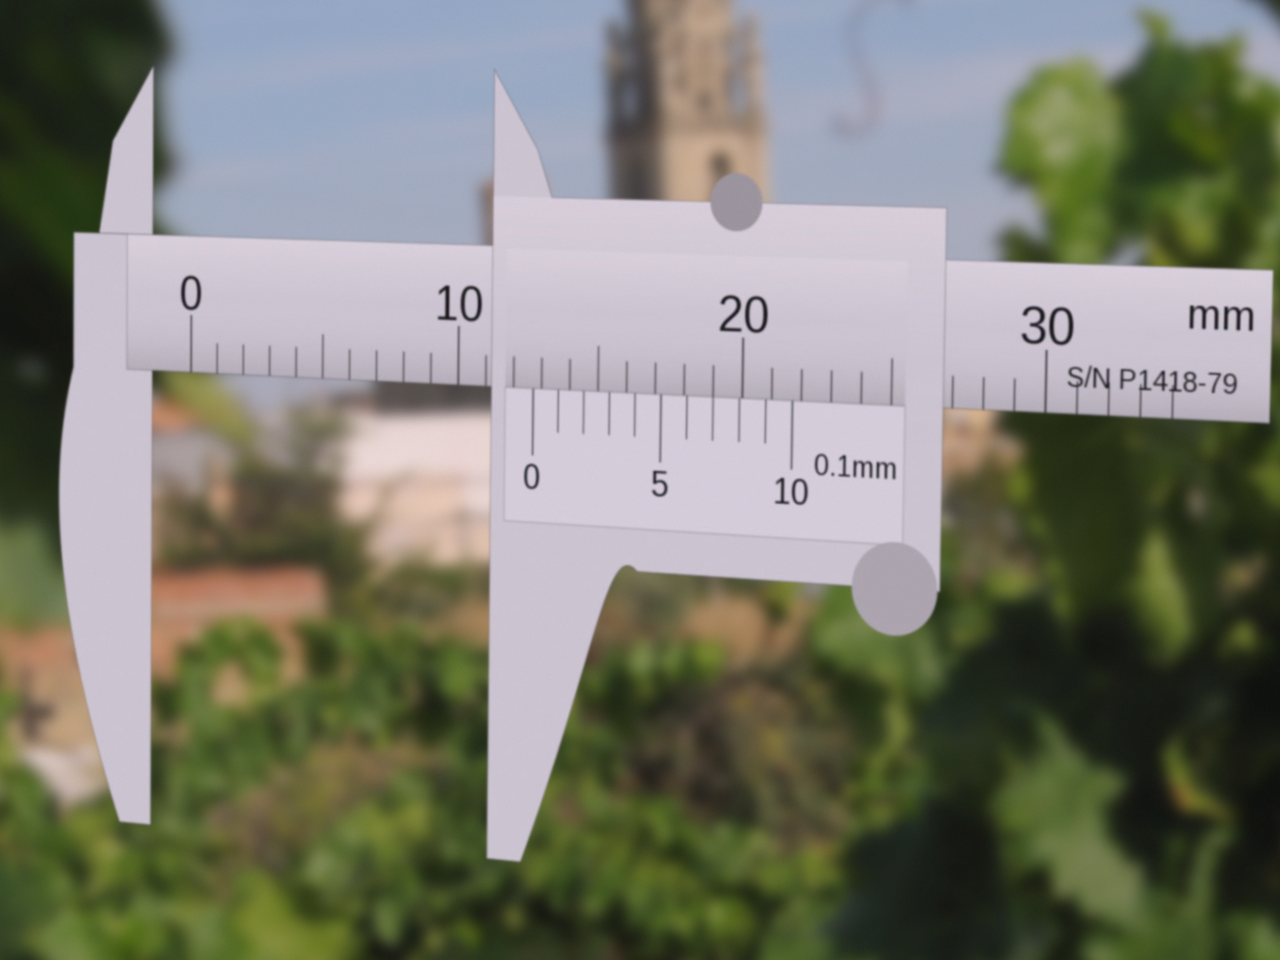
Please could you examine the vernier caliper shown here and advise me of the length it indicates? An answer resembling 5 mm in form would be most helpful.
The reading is 12.7 mm
